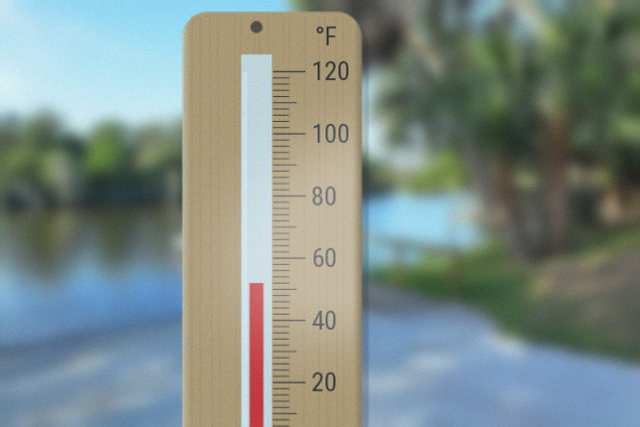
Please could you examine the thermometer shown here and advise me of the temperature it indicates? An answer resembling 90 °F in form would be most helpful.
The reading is 52 °F
